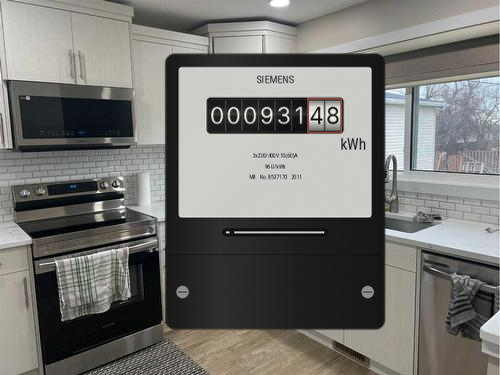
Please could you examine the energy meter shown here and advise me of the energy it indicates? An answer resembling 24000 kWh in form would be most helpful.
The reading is 931.48 kWh
